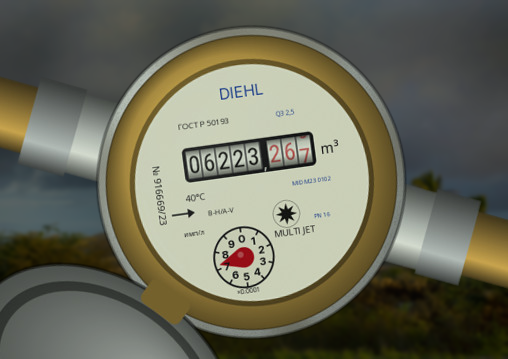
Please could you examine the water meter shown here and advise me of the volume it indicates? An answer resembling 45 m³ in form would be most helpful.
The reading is 6223.2667 m³
